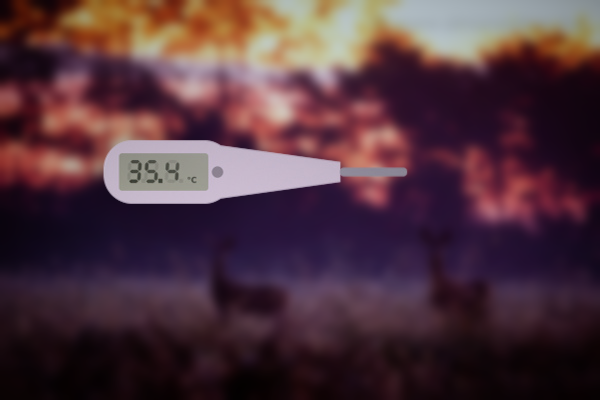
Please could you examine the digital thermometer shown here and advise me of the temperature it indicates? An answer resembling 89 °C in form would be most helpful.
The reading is 35.4 °C
